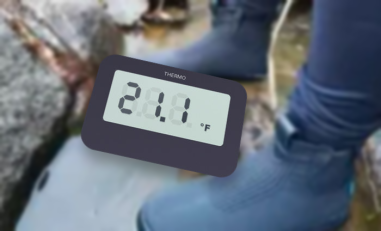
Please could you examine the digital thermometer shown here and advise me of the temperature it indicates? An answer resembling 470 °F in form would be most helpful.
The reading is 21.1 °F
